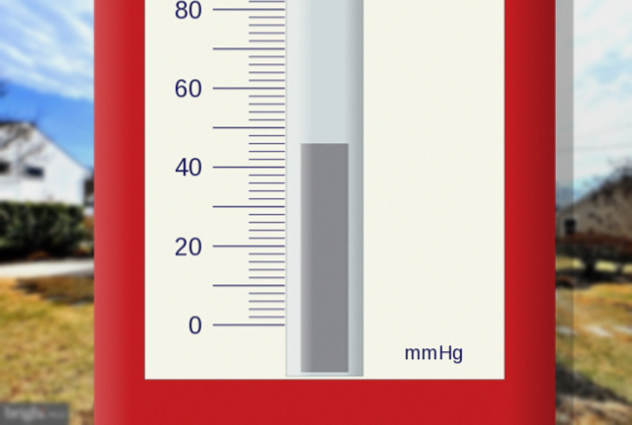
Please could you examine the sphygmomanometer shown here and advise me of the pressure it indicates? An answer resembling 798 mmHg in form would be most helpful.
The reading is 46 mmHg
